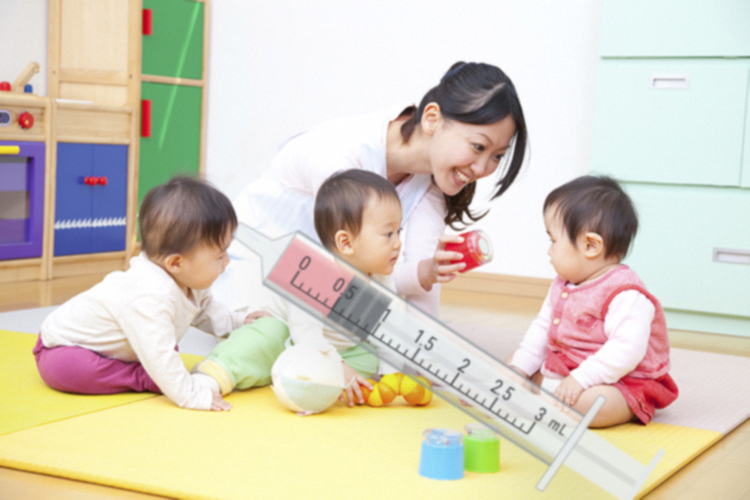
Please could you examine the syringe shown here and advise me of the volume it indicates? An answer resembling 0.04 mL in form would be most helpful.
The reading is 0.5 mL
